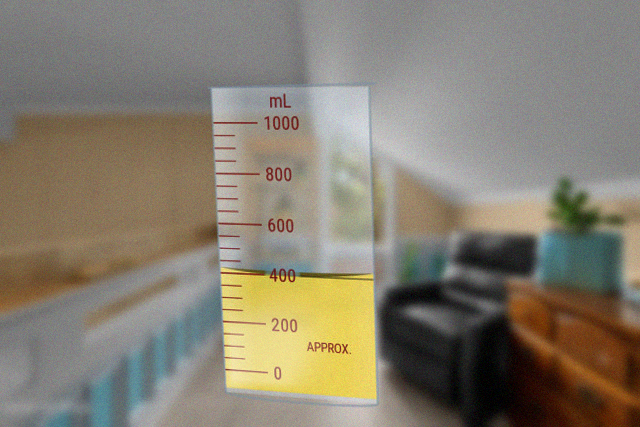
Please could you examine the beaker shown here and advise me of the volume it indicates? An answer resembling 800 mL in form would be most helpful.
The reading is 400 mL
